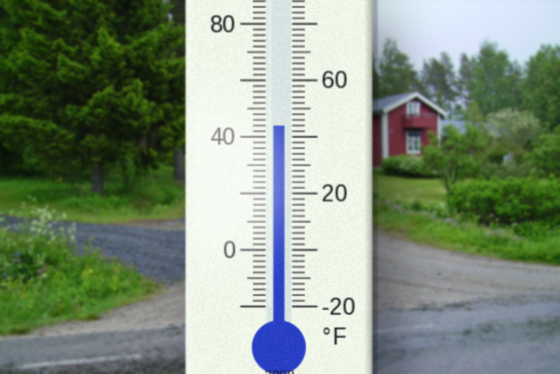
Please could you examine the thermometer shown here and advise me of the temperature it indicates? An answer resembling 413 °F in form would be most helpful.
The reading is 44 °F
